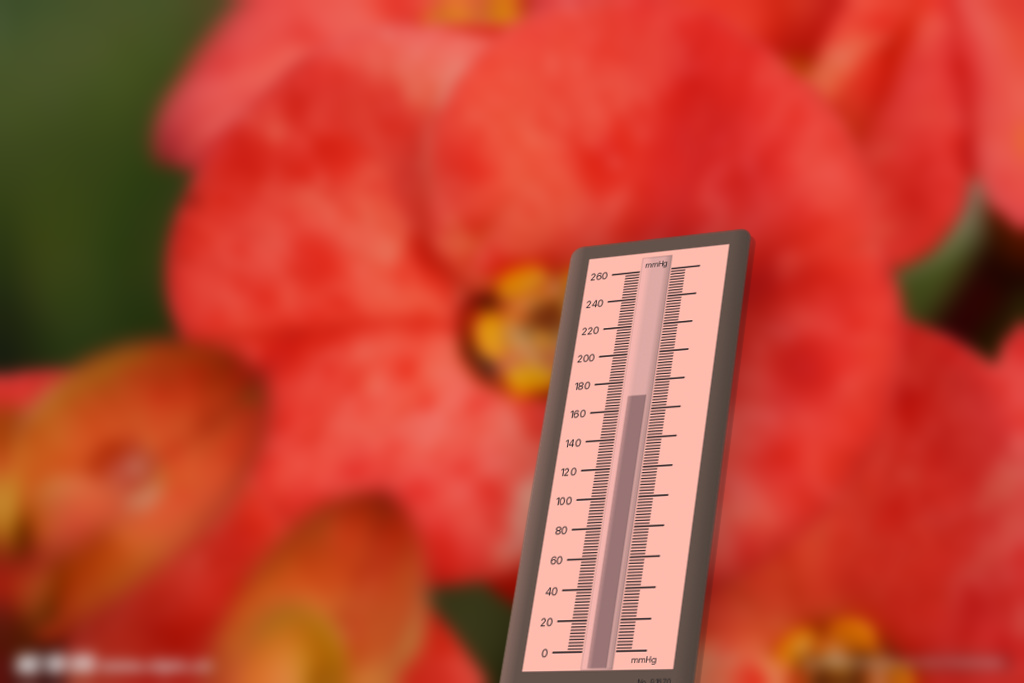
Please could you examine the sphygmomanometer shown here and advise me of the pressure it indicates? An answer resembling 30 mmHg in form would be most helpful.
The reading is 170 mmHg
